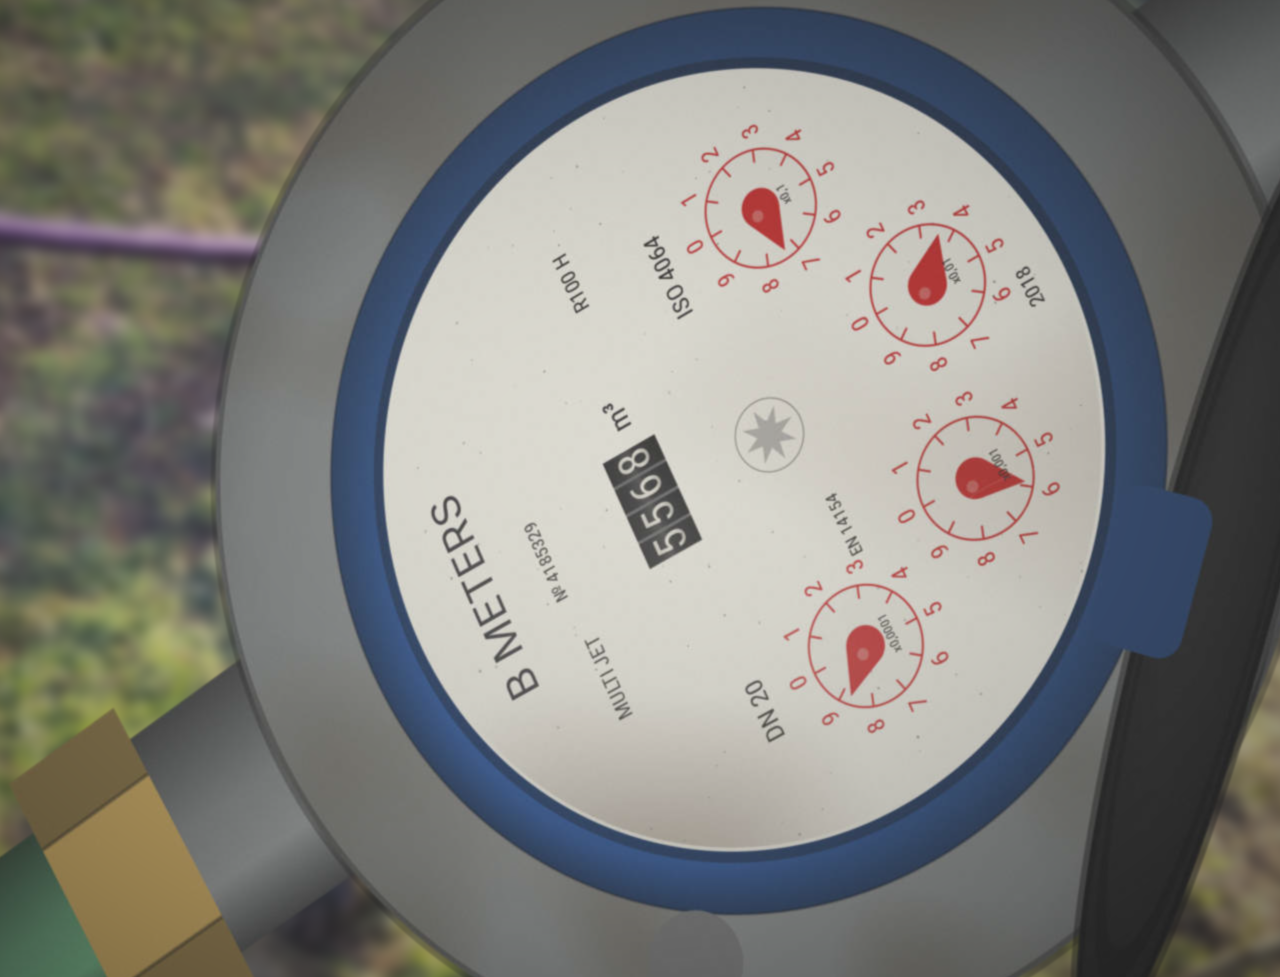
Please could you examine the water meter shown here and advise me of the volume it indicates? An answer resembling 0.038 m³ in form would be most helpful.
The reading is 5568.7358 m³
